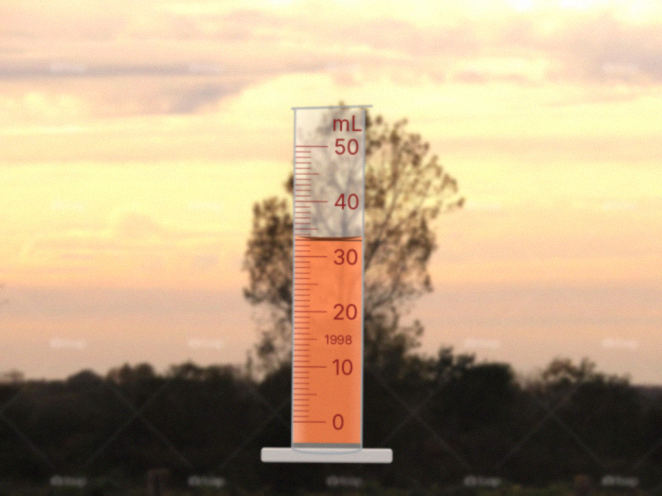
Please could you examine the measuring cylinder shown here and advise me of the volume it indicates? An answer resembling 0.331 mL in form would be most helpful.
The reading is 33 mL
